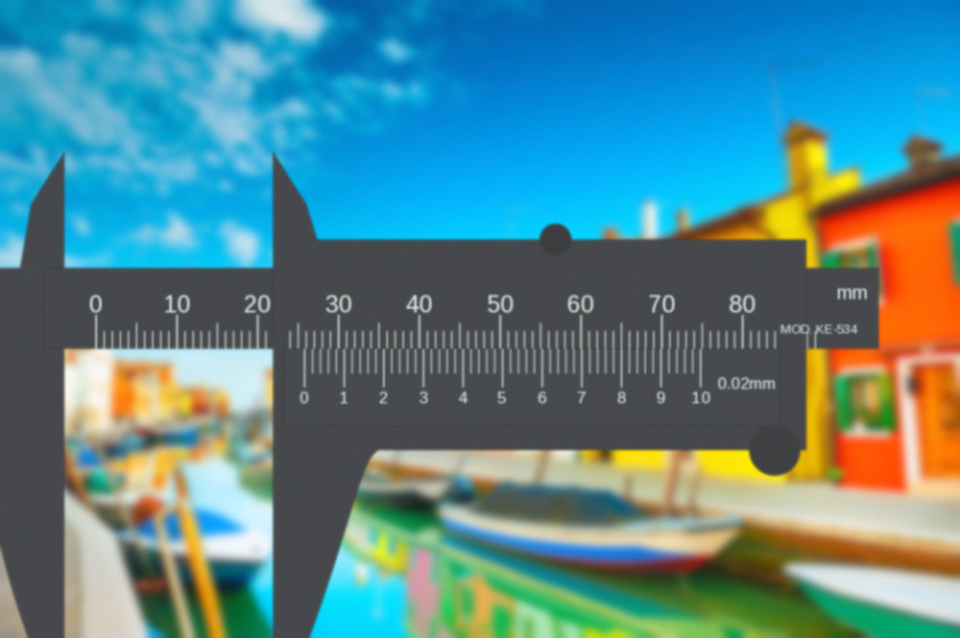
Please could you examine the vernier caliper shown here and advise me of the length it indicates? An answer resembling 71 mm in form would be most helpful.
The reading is 25.8 mm
